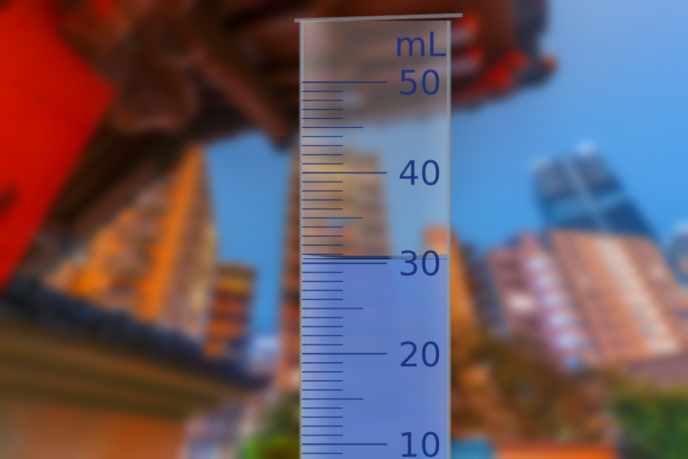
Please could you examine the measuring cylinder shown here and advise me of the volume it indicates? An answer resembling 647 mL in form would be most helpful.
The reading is 30.5 mL
